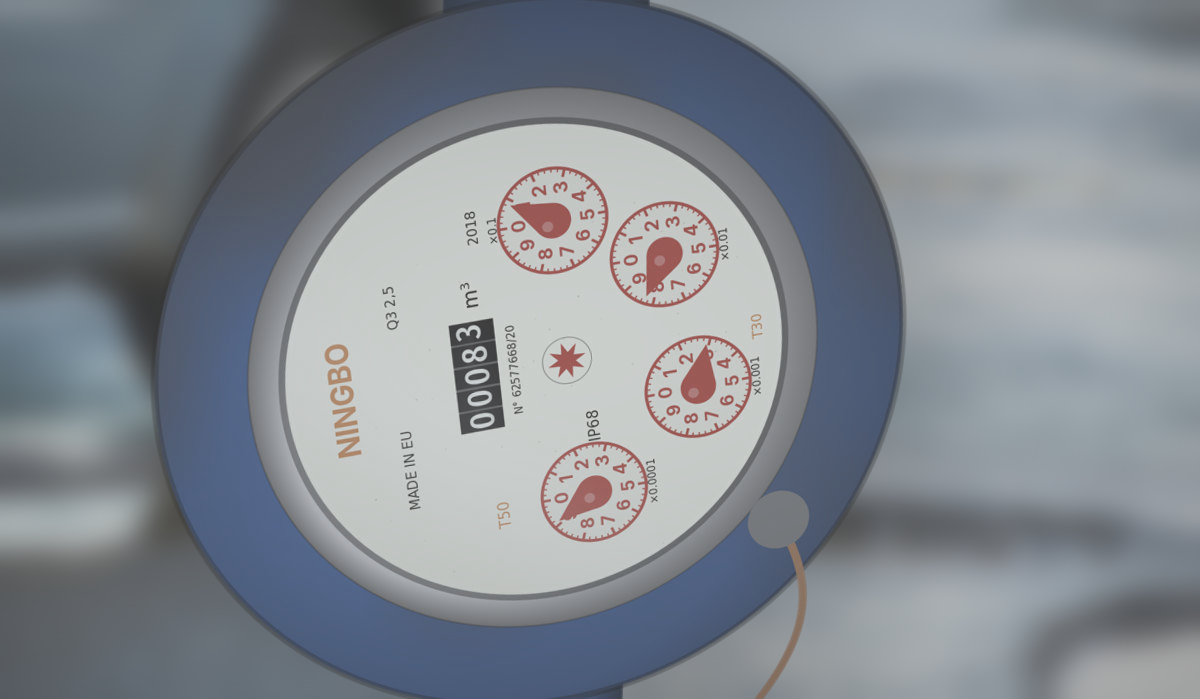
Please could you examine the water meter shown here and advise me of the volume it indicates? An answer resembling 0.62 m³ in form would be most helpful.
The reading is 83.0829 m³
